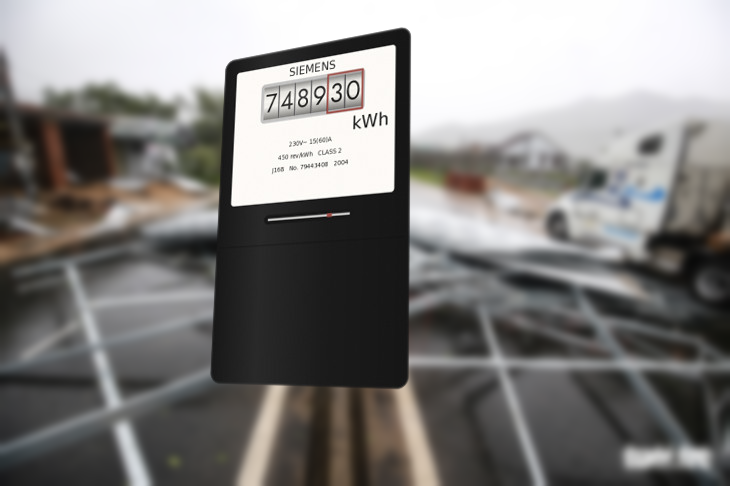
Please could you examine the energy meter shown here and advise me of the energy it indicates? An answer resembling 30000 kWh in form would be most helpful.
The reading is 7489.30 kWh
